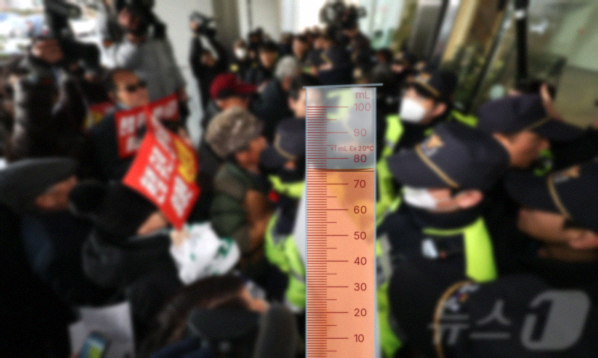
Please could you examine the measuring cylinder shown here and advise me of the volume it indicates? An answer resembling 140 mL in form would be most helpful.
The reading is 75 mL
